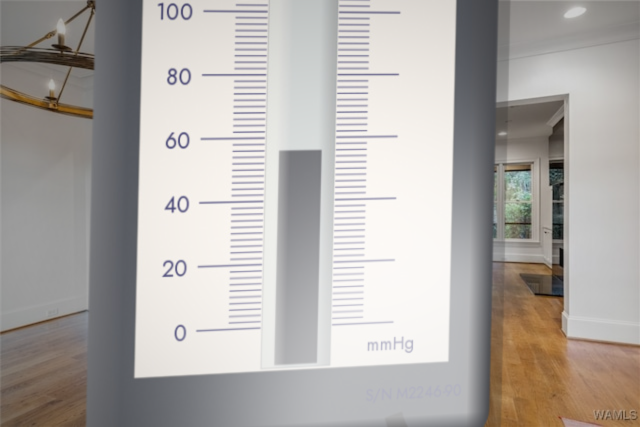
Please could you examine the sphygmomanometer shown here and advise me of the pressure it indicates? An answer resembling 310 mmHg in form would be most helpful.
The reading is 56 mmHg
